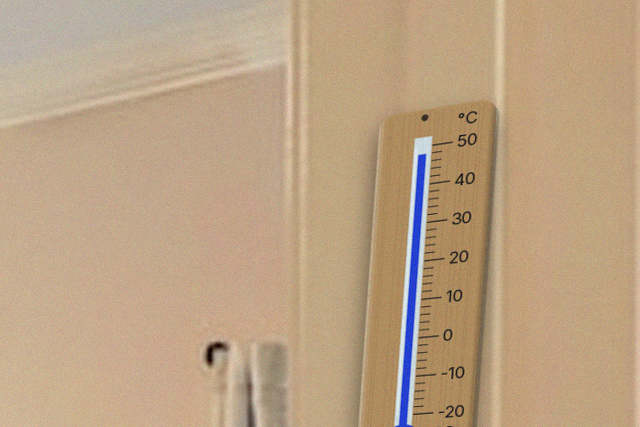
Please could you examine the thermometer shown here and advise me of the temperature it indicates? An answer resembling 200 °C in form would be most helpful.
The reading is 48 °C
